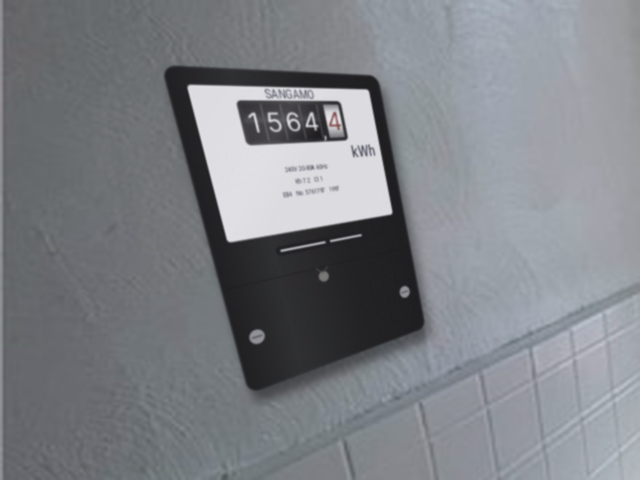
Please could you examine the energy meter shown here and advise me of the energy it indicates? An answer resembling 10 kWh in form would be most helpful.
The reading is 1564.4 kWh
